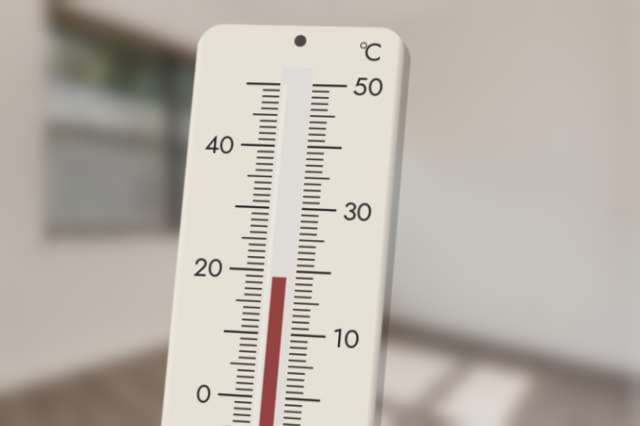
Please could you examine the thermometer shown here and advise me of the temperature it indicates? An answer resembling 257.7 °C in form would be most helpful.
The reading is 19 °C
